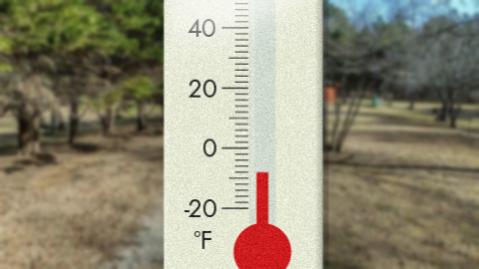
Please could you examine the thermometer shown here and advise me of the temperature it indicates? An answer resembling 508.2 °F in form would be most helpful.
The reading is -8 °F
